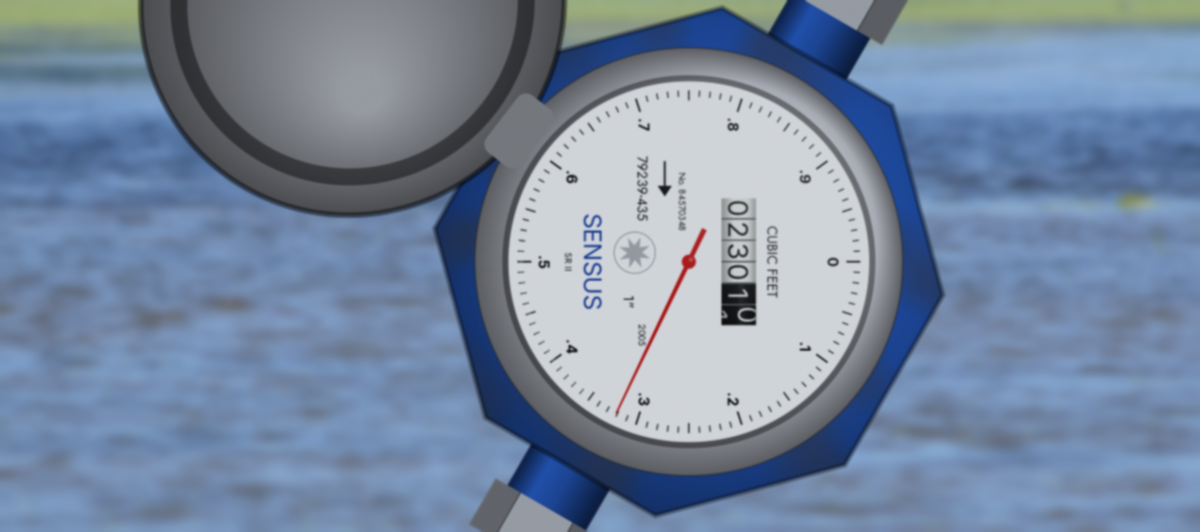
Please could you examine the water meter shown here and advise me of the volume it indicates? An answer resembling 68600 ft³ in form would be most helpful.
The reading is 23010.32 ft³
